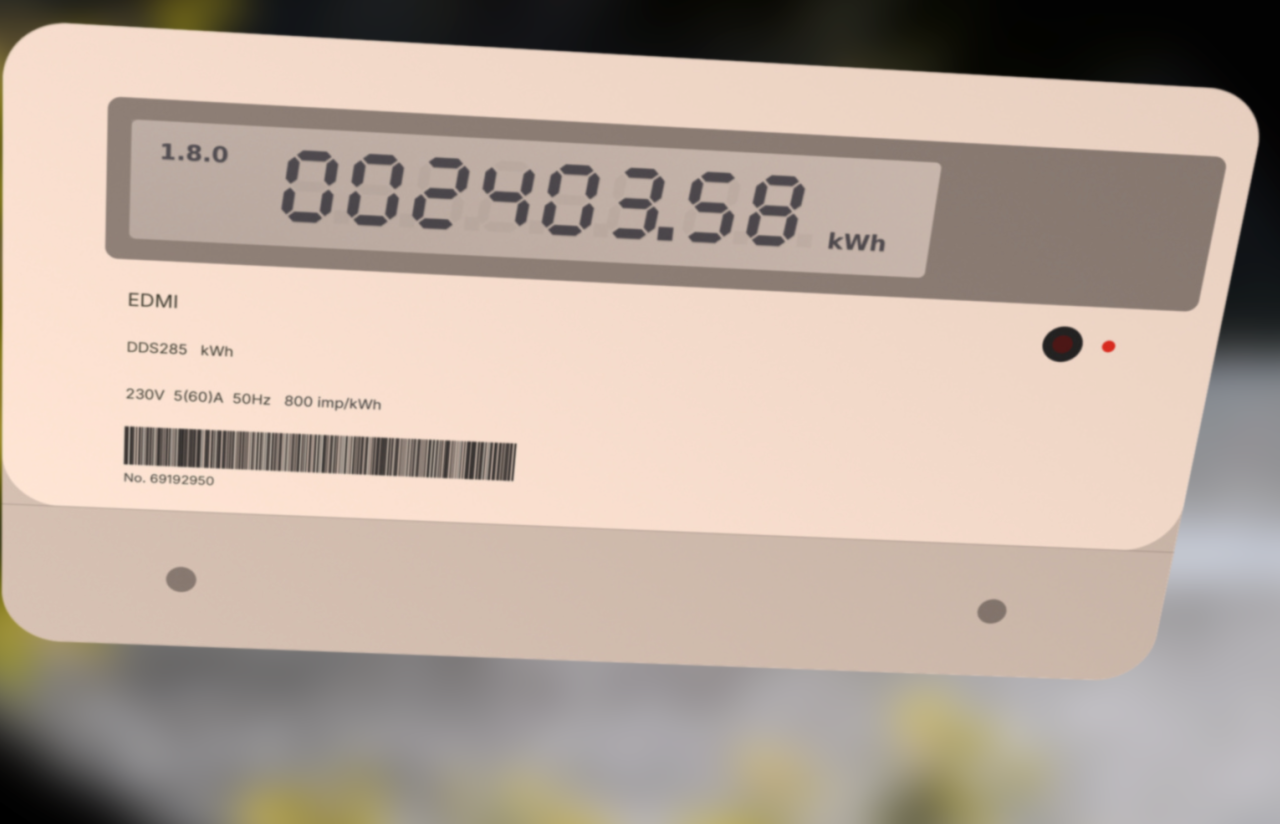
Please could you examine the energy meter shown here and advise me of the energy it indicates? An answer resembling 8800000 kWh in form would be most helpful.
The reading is 2403.58 kWh
